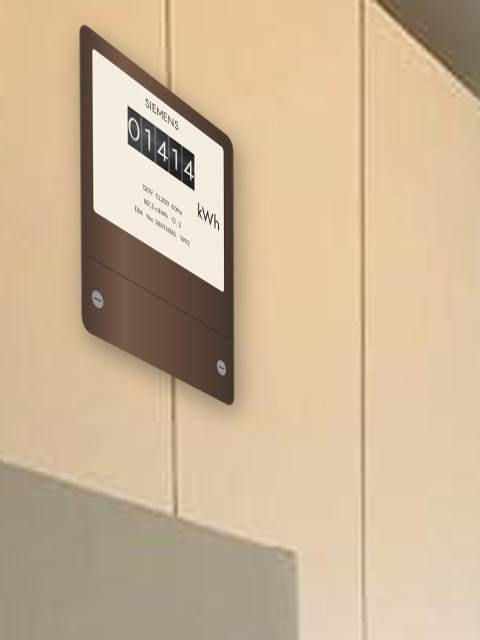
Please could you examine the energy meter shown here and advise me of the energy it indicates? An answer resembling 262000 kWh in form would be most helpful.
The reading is 1414 kWh
